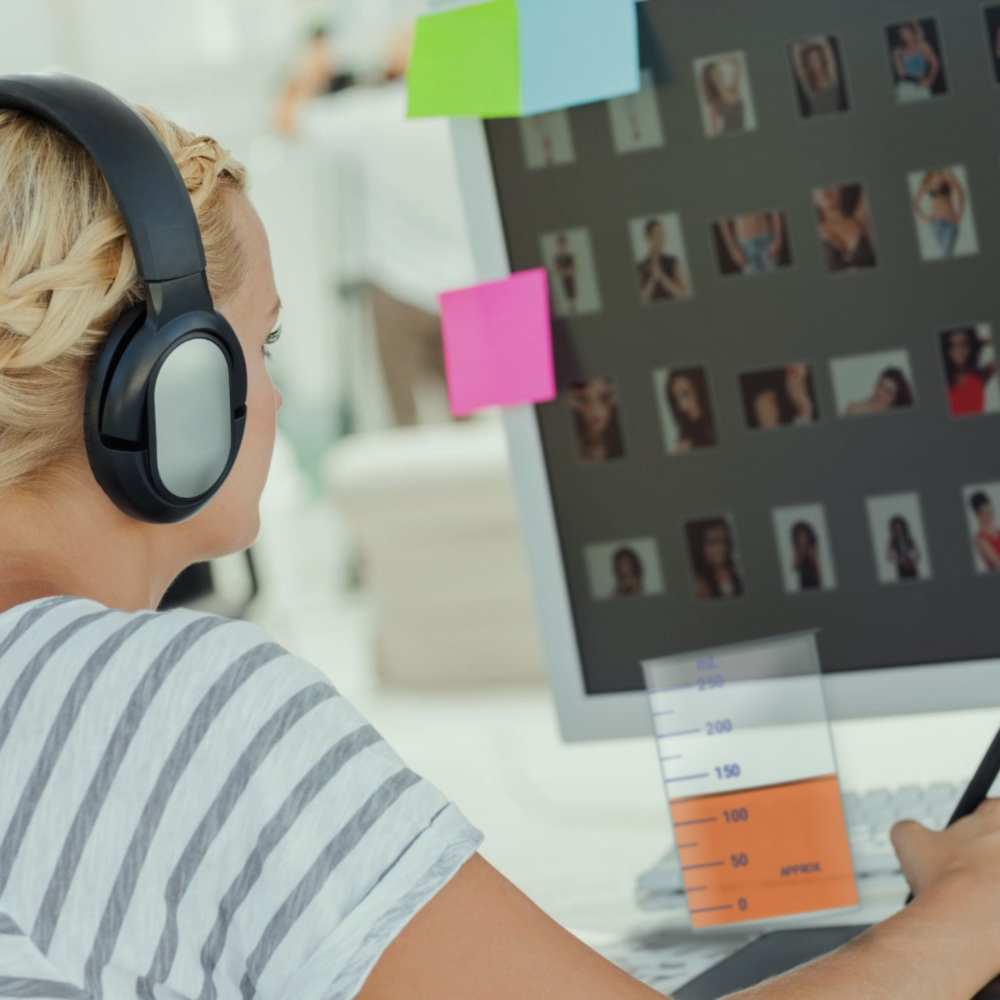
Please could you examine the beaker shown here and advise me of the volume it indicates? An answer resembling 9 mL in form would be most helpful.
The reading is 125 mL
